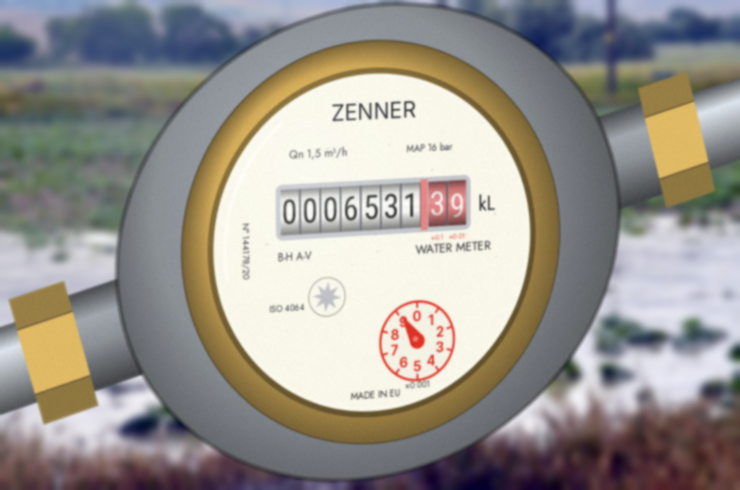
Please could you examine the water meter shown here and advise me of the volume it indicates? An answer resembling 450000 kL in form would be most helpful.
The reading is 6531.389 kL
